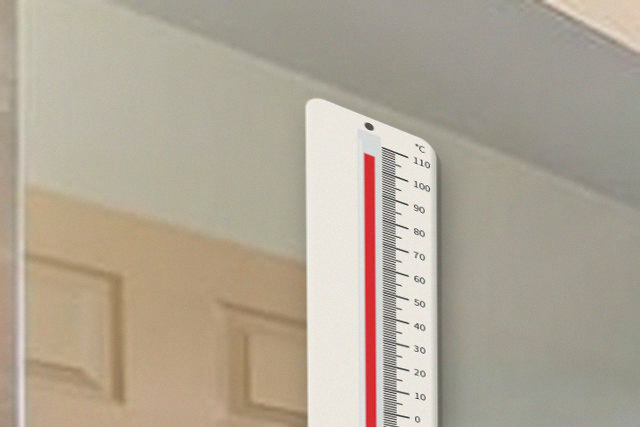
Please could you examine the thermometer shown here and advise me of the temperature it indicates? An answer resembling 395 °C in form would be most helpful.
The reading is 105 °C
